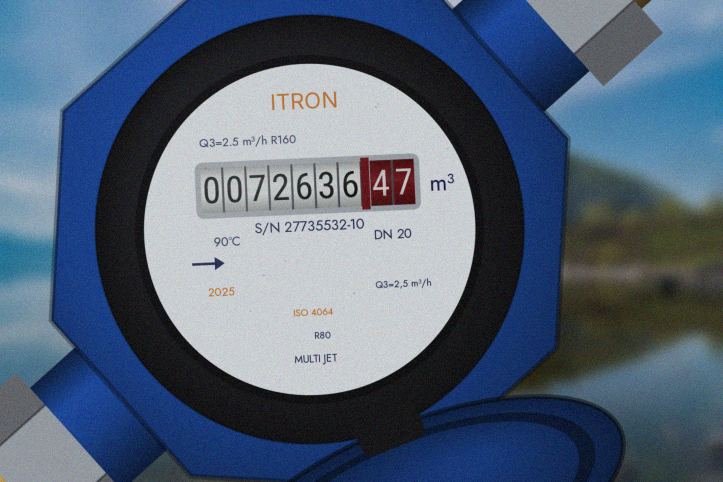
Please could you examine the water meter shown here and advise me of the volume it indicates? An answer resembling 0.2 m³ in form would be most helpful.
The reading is 72636.47 m³
